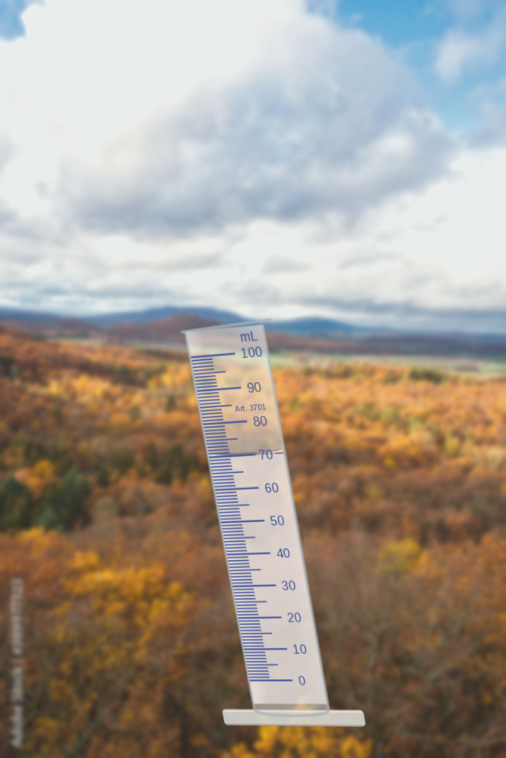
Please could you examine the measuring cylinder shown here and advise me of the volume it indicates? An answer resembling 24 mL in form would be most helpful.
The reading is 70 mL
